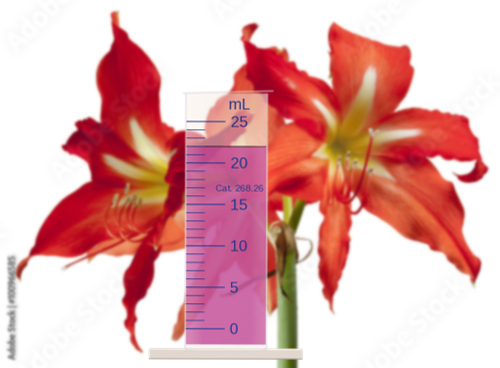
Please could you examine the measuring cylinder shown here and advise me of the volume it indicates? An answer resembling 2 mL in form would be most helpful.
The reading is 22 mL
